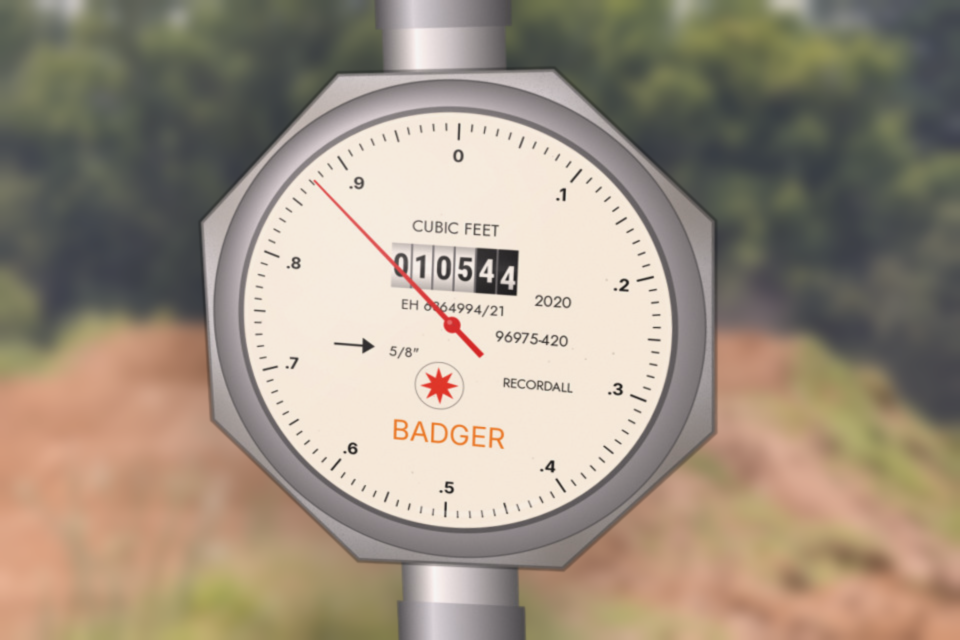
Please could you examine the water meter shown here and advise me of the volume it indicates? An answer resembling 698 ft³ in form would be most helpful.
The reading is 10543.87 ft³
